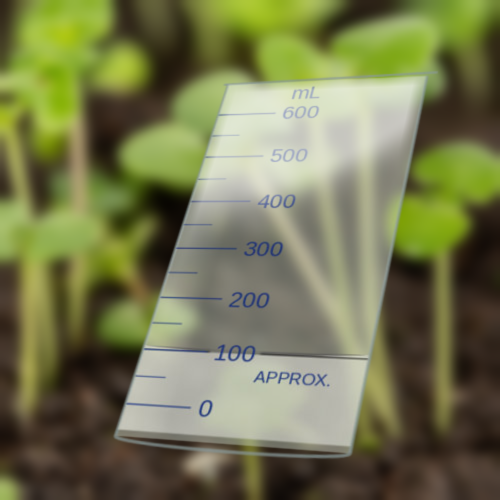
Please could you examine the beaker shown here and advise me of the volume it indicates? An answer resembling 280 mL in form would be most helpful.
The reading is 100 mL
